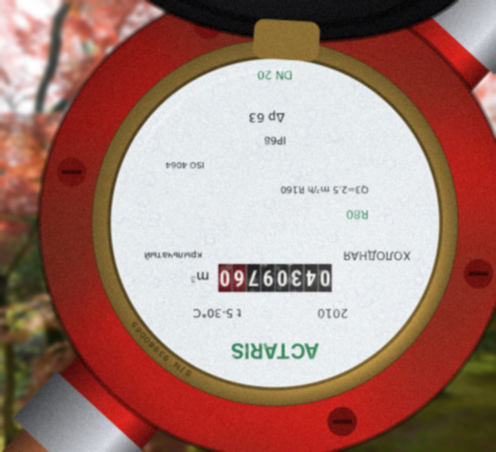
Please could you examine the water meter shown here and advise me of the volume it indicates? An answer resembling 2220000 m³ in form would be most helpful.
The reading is 43097.60 m³
